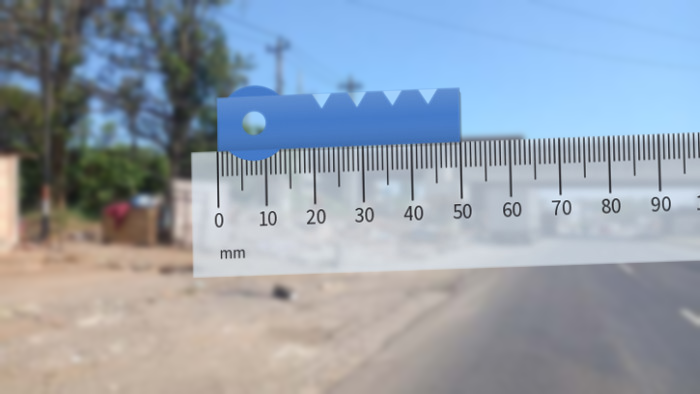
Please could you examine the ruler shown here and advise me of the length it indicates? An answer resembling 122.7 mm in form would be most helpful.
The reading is 50 mm
